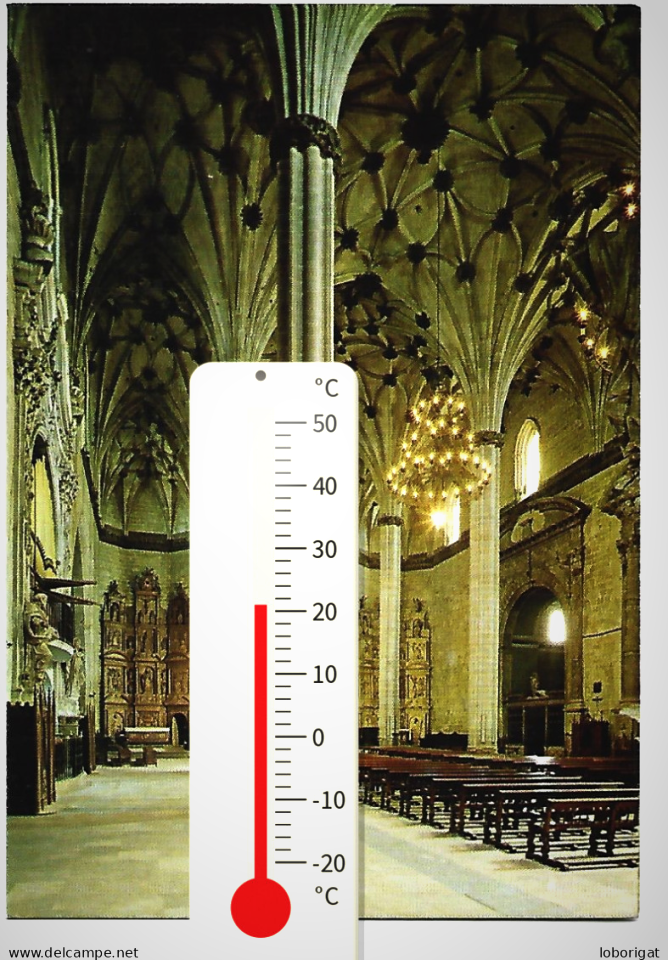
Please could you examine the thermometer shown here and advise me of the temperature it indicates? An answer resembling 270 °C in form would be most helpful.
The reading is 21 °C
